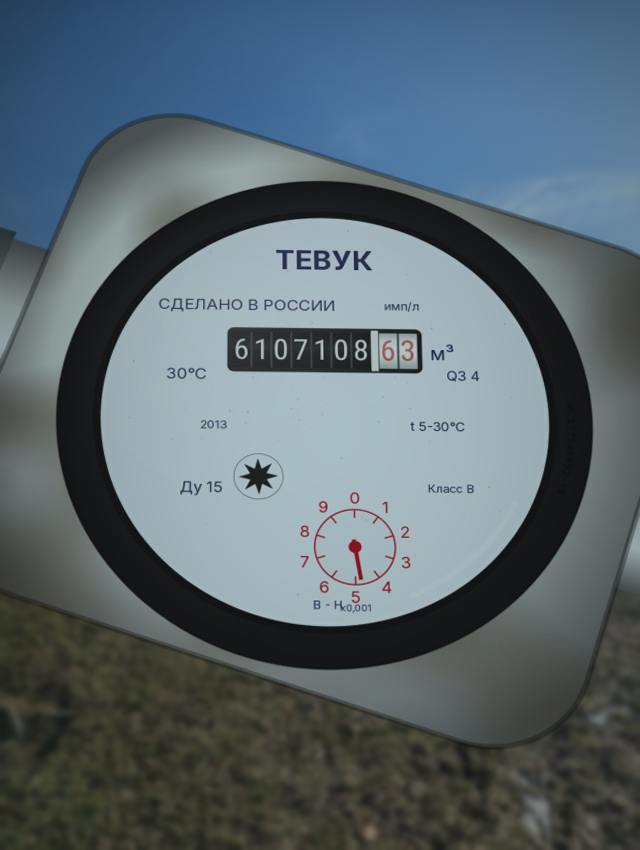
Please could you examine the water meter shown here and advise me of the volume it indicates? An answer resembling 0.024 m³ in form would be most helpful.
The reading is 6107108.634 m³
